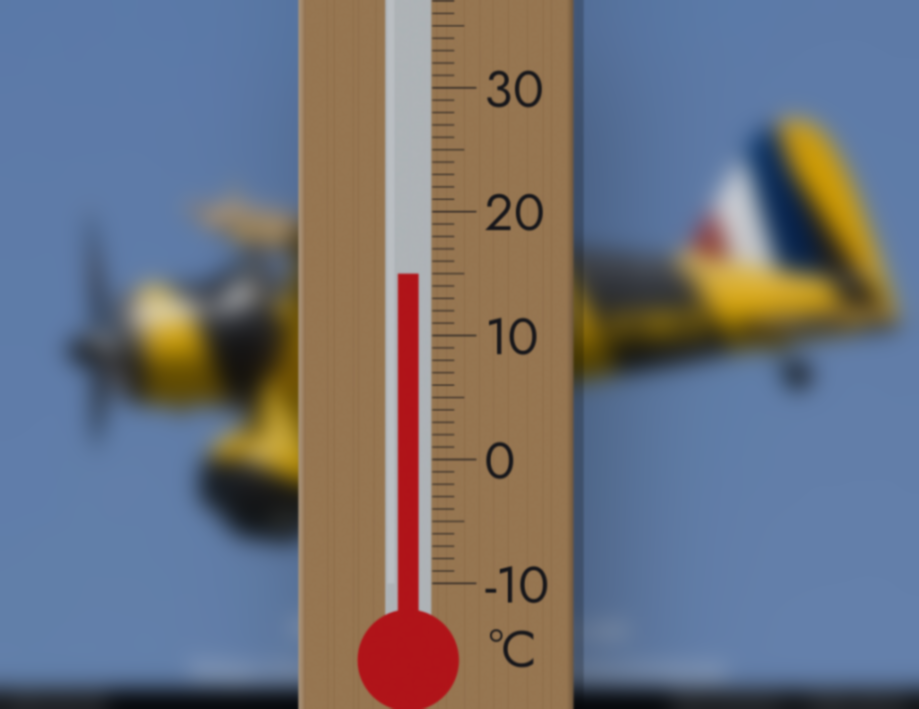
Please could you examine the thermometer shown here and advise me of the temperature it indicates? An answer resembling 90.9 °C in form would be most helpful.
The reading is 15 °C
